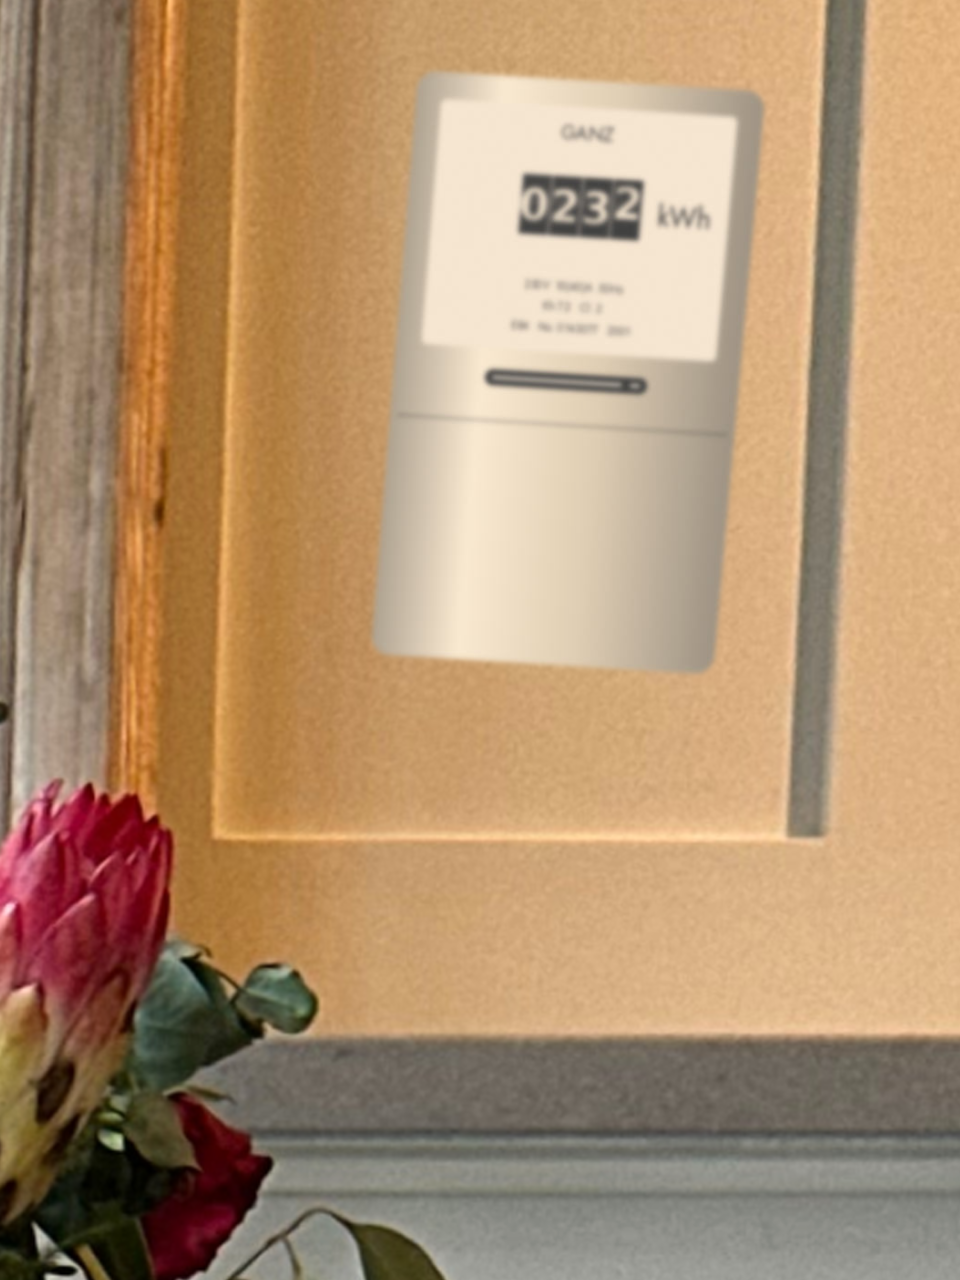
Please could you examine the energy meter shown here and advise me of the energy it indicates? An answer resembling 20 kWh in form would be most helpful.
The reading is 232 kWh
